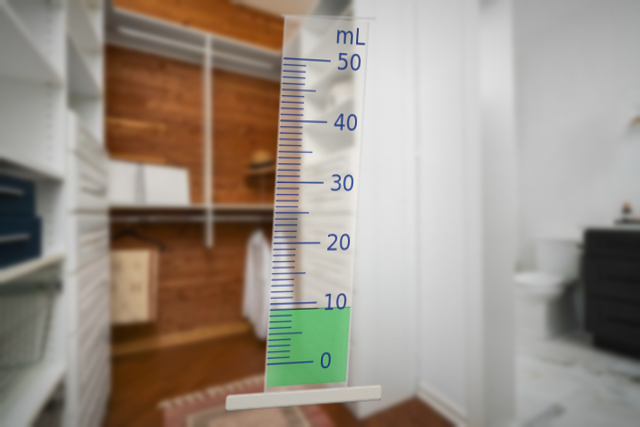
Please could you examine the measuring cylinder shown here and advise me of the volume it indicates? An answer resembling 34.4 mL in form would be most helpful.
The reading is 9 mL
